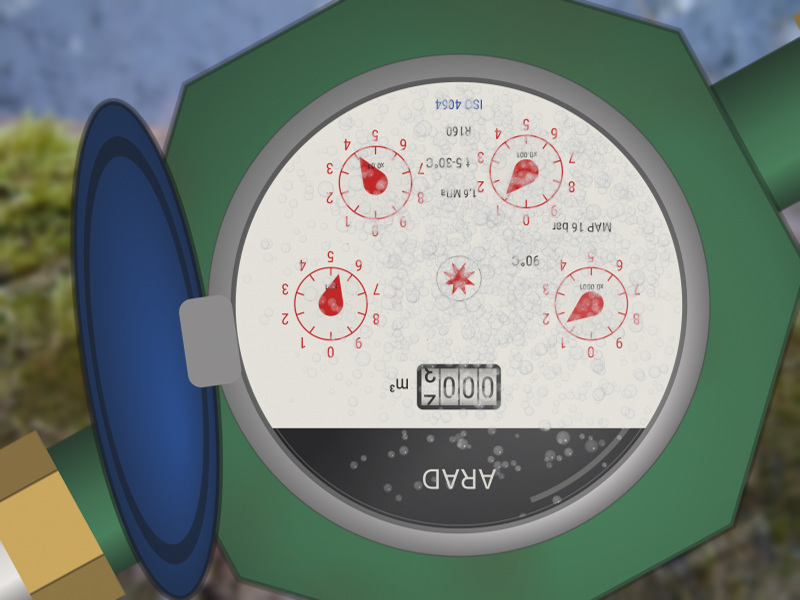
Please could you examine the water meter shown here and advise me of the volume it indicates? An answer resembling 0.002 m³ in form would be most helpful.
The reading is 2.5411 m³
